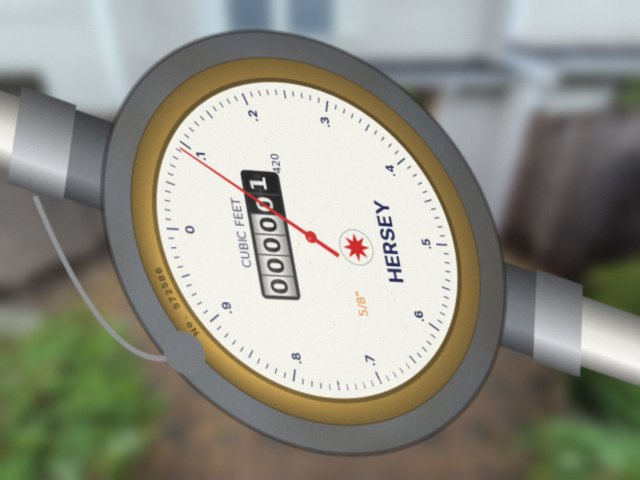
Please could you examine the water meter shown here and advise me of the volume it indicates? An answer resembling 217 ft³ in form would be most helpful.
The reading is 1.09 ft³
